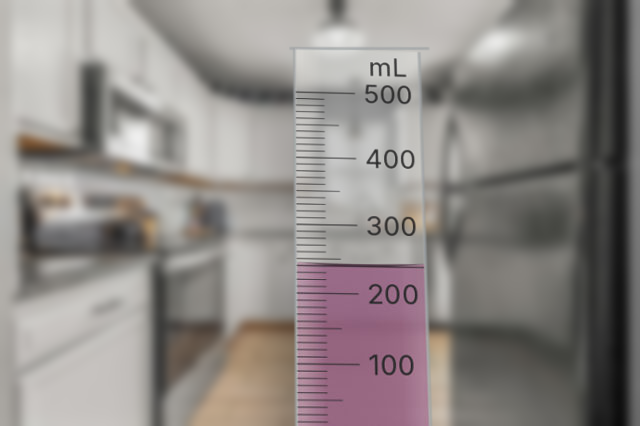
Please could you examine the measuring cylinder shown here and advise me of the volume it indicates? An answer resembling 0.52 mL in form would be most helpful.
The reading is 240 mL
